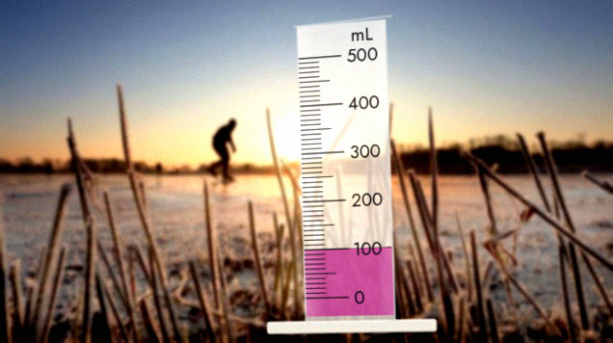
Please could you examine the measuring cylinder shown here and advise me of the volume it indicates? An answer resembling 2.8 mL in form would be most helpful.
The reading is 100 mL
